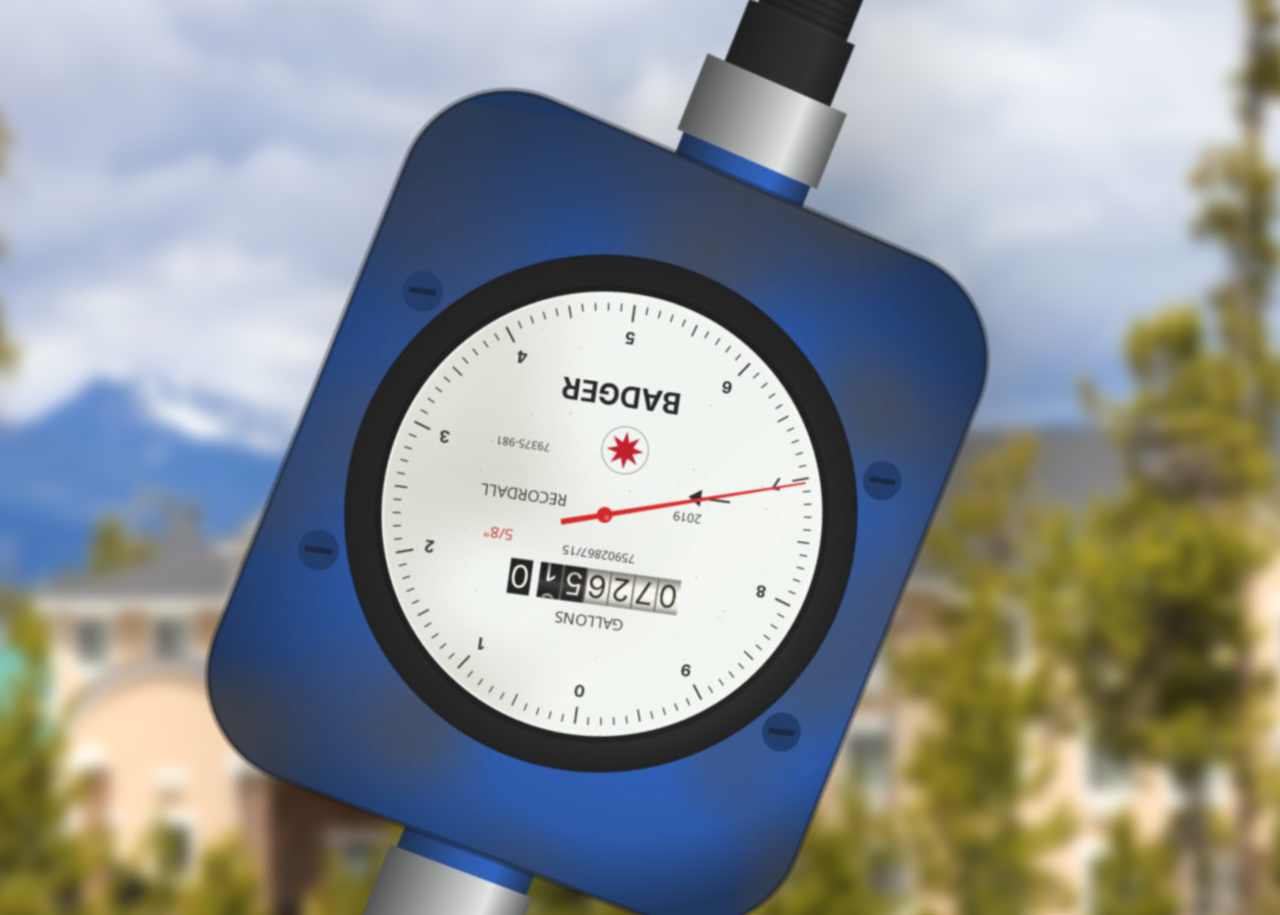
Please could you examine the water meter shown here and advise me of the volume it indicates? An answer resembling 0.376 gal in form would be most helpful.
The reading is 726507.0 gal
